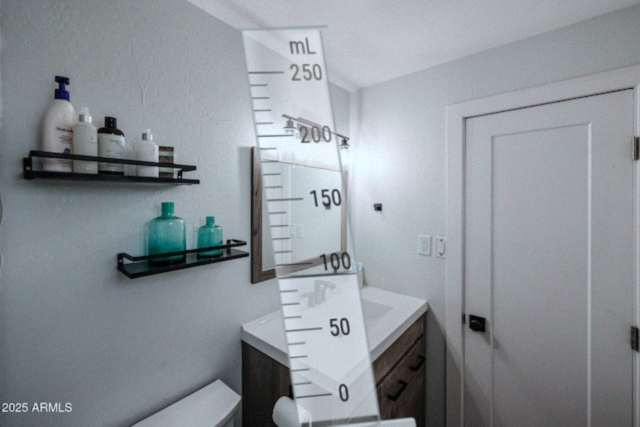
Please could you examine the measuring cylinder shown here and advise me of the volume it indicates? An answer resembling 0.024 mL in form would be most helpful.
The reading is 90 mL
